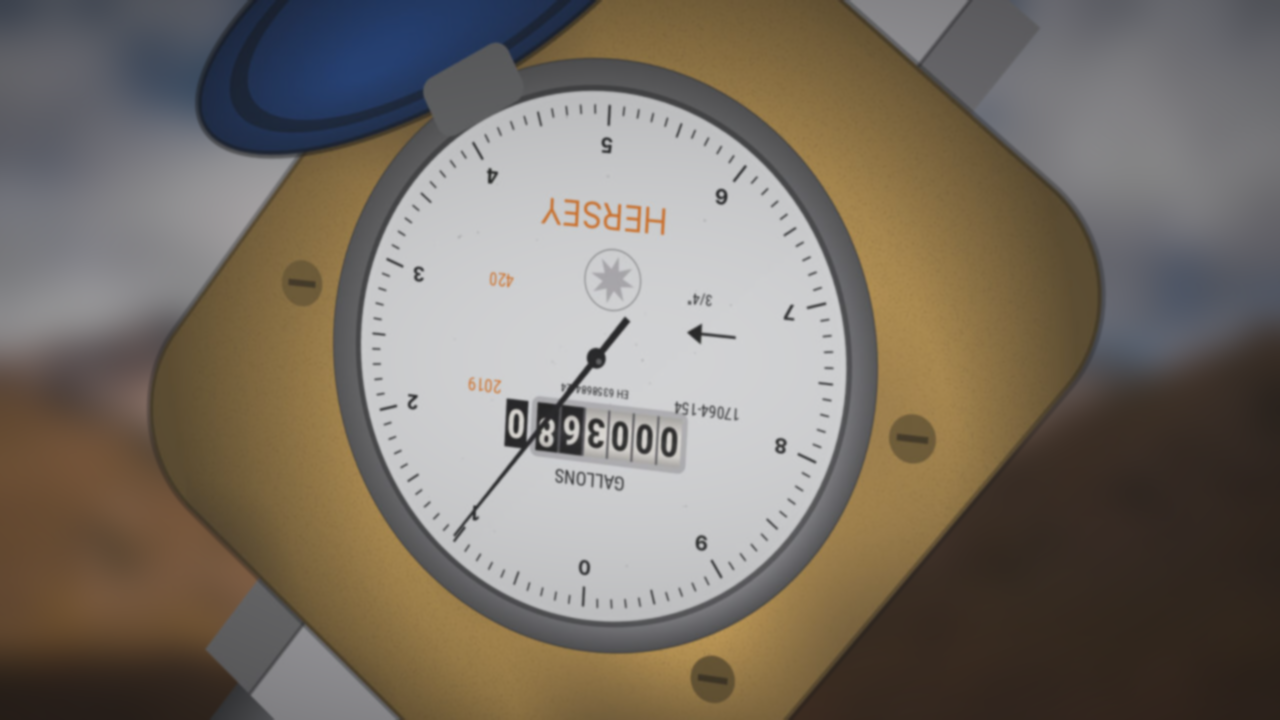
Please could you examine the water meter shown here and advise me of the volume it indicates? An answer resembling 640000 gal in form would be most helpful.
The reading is 3681.0 gal
